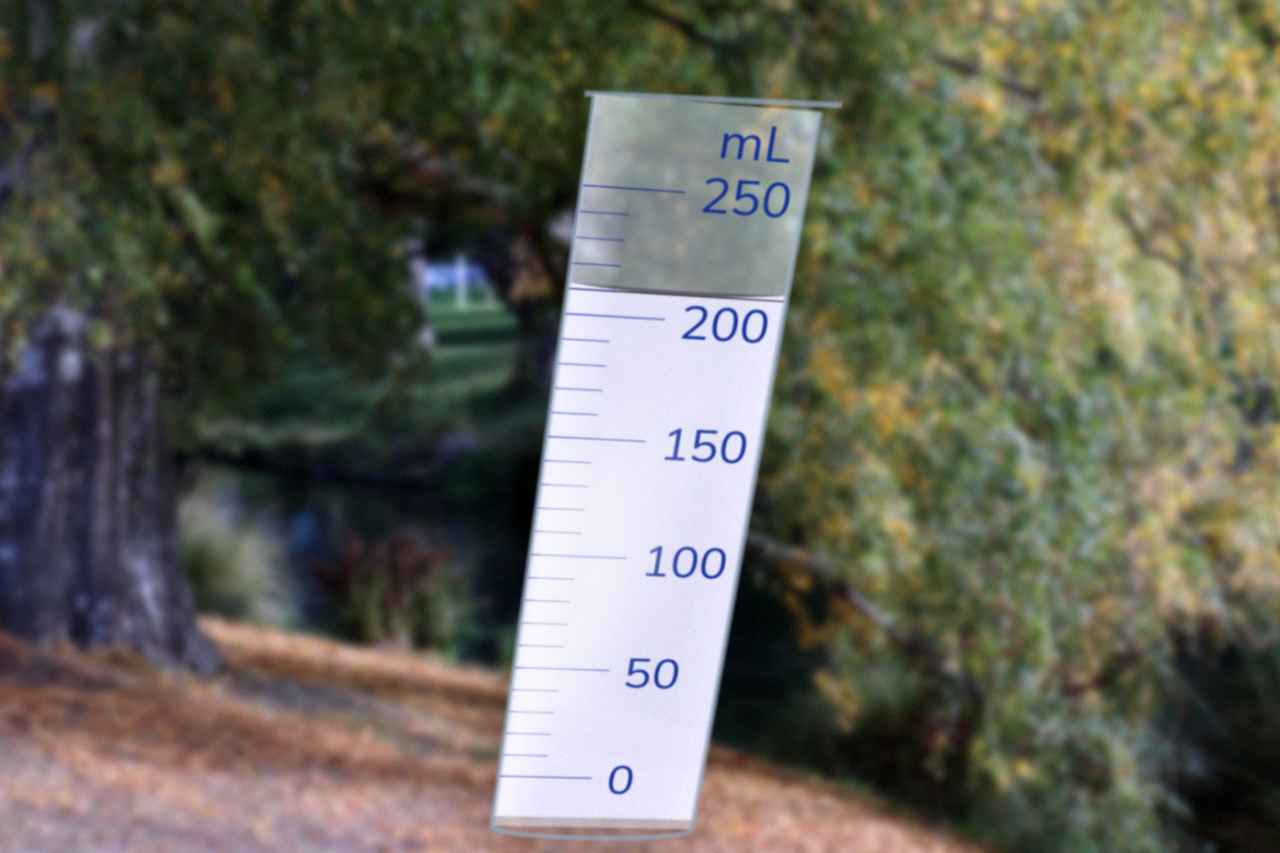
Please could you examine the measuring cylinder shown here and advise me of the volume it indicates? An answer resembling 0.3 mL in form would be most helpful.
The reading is 210 mL
